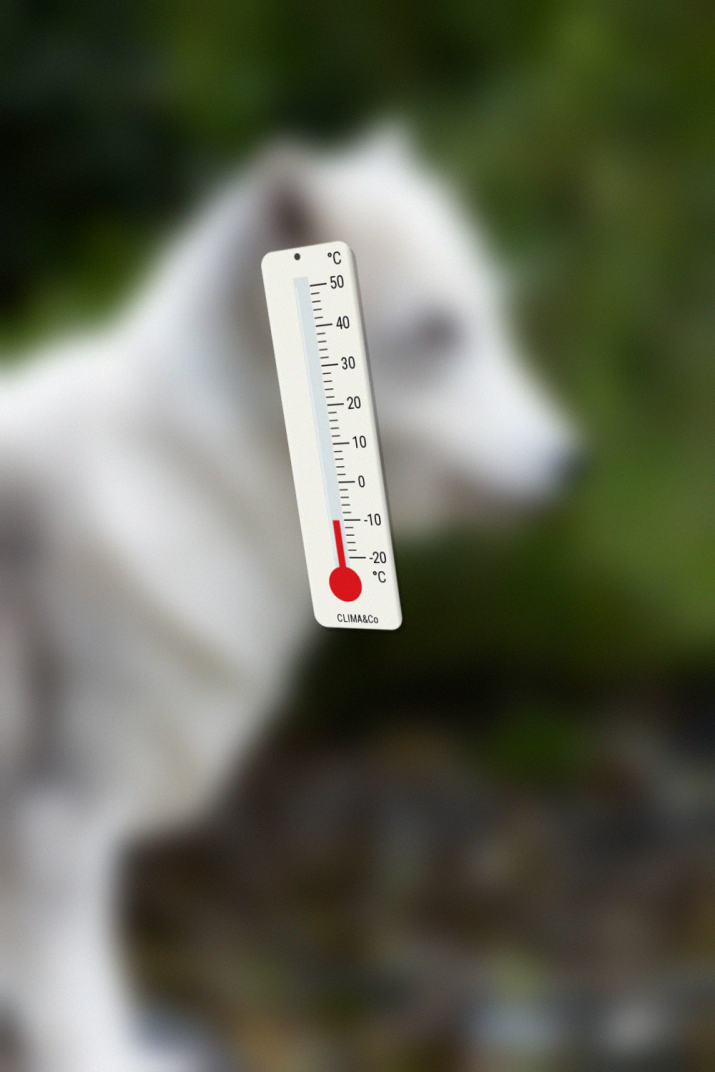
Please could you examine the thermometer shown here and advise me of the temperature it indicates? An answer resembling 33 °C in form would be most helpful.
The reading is -10 °C
